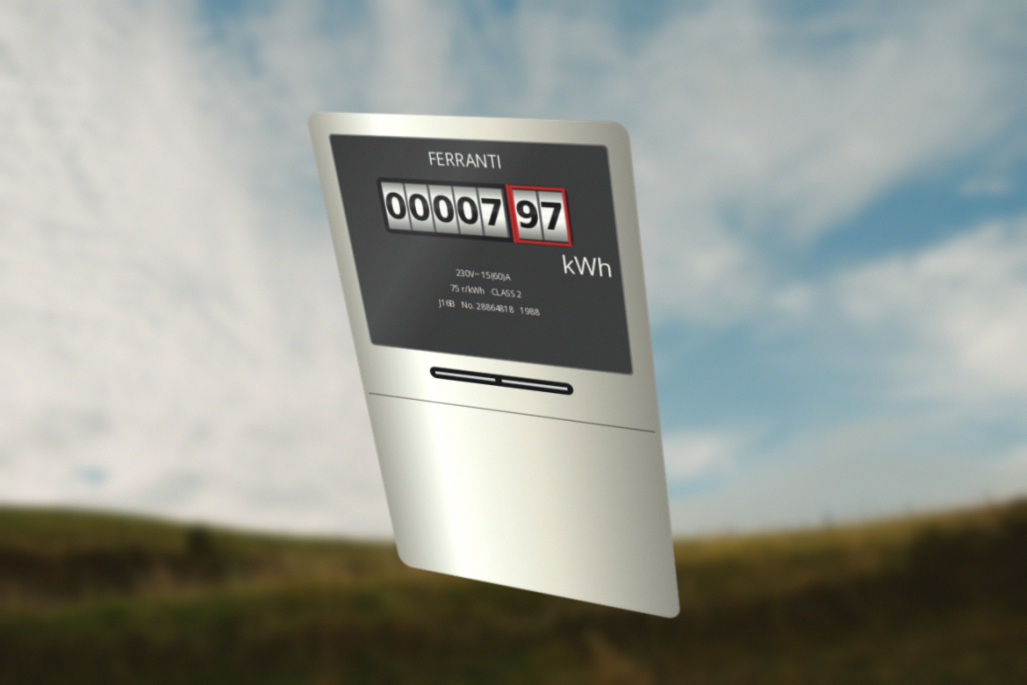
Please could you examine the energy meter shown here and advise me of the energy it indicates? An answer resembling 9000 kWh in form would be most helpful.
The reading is 7.97 kWh
